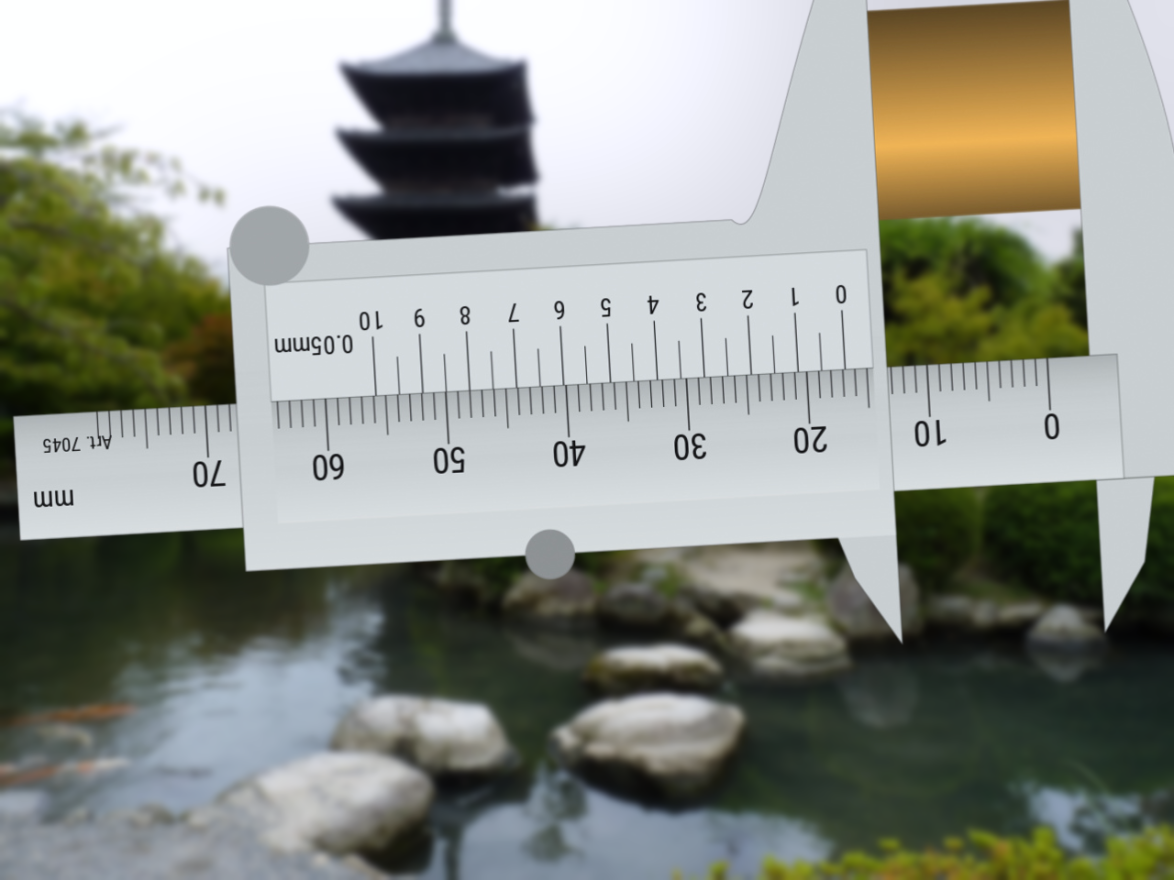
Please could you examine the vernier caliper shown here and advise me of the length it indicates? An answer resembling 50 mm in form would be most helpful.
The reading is 16.8 mm
